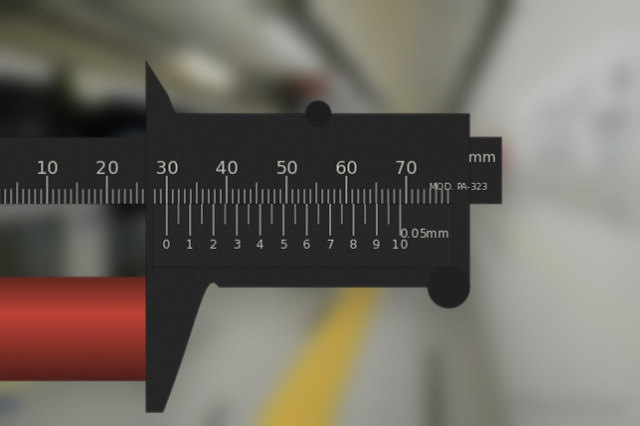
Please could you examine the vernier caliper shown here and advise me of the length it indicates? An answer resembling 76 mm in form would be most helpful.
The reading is 30.0 mm
